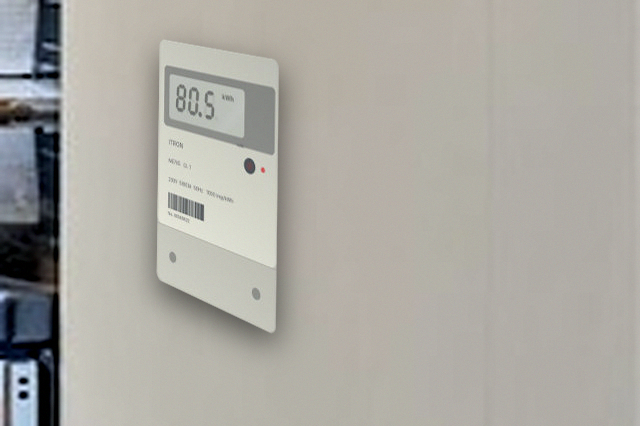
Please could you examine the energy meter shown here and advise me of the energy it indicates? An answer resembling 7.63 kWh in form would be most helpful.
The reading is 80.5 kWh
